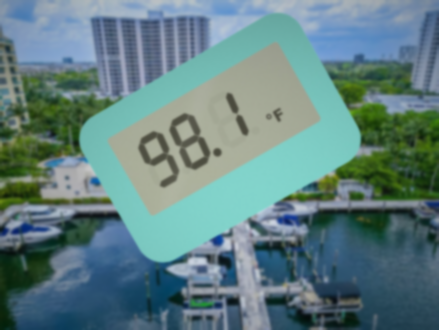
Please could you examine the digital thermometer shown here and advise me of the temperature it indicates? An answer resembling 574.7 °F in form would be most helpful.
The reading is 98.1 °F
